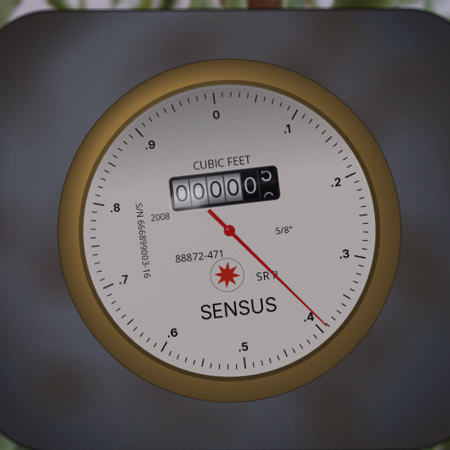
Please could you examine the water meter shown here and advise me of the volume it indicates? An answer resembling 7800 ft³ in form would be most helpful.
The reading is 5.39 ft³
